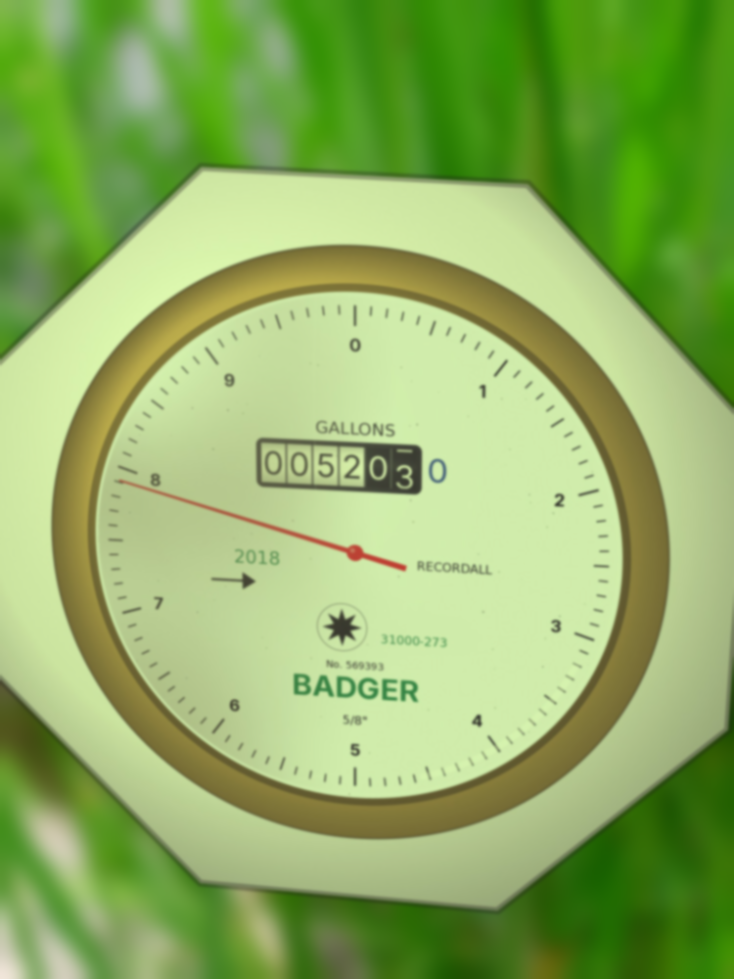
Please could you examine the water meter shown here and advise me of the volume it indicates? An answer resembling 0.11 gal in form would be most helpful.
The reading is 52027.9 gal
